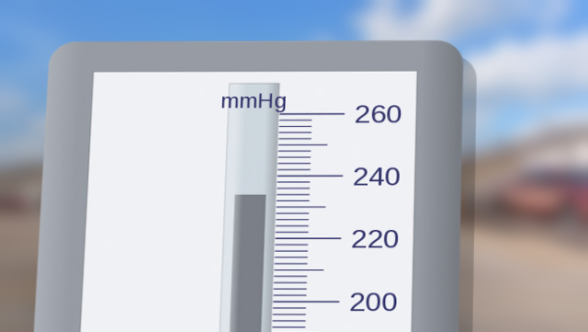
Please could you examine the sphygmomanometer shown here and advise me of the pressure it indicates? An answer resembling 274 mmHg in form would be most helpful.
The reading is 234 mmHg
